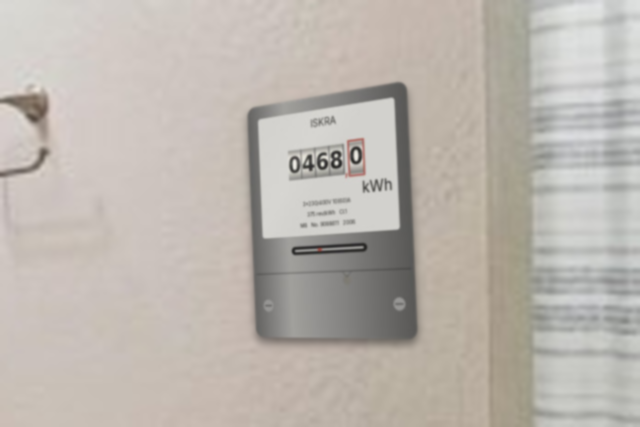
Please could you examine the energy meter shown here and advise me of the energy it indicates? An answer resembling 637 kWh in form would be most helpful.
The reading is 468.0 kWh
